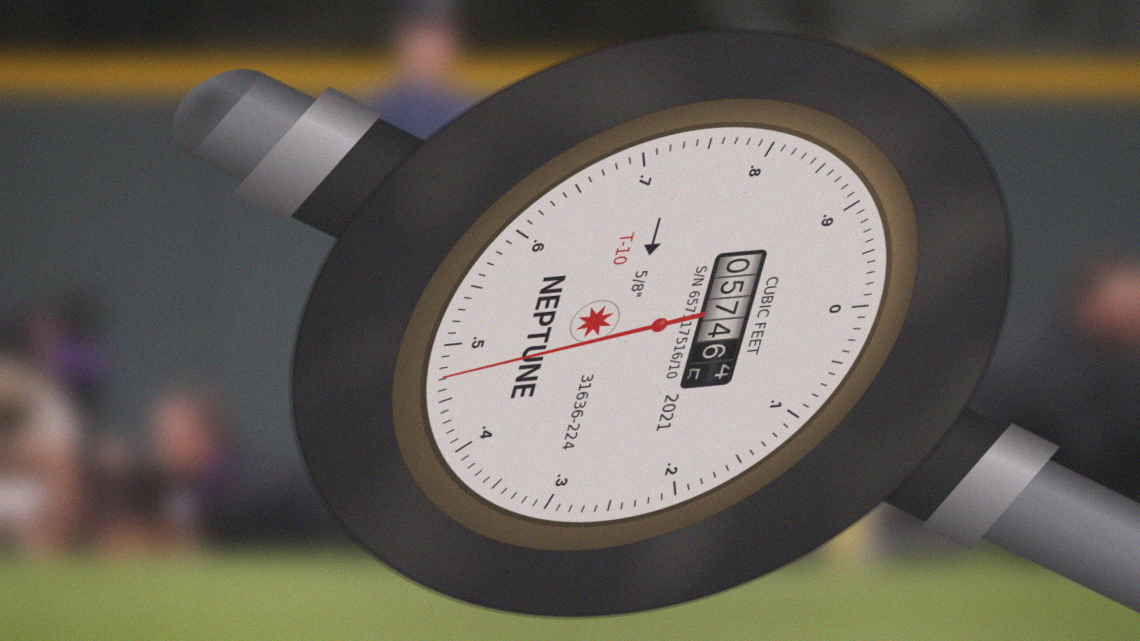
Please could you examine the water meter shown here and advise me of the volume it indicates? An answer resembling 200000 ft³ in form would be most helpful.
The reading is 57464.47 ft³
